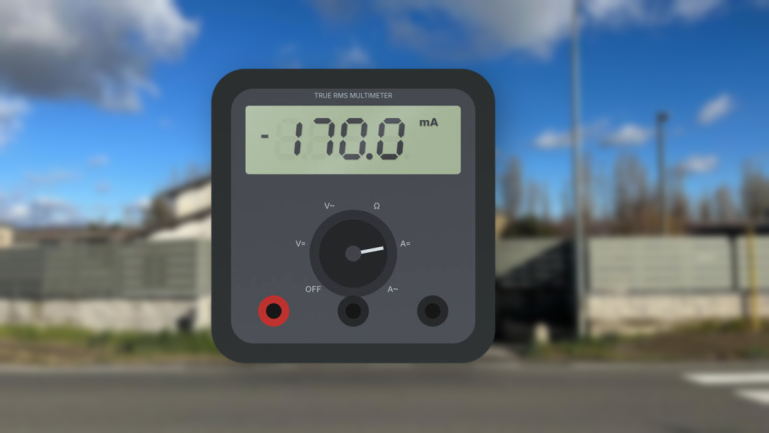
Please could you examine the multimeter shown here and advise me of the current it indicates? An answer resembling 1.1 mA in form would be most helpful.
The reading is -170.0 mA
